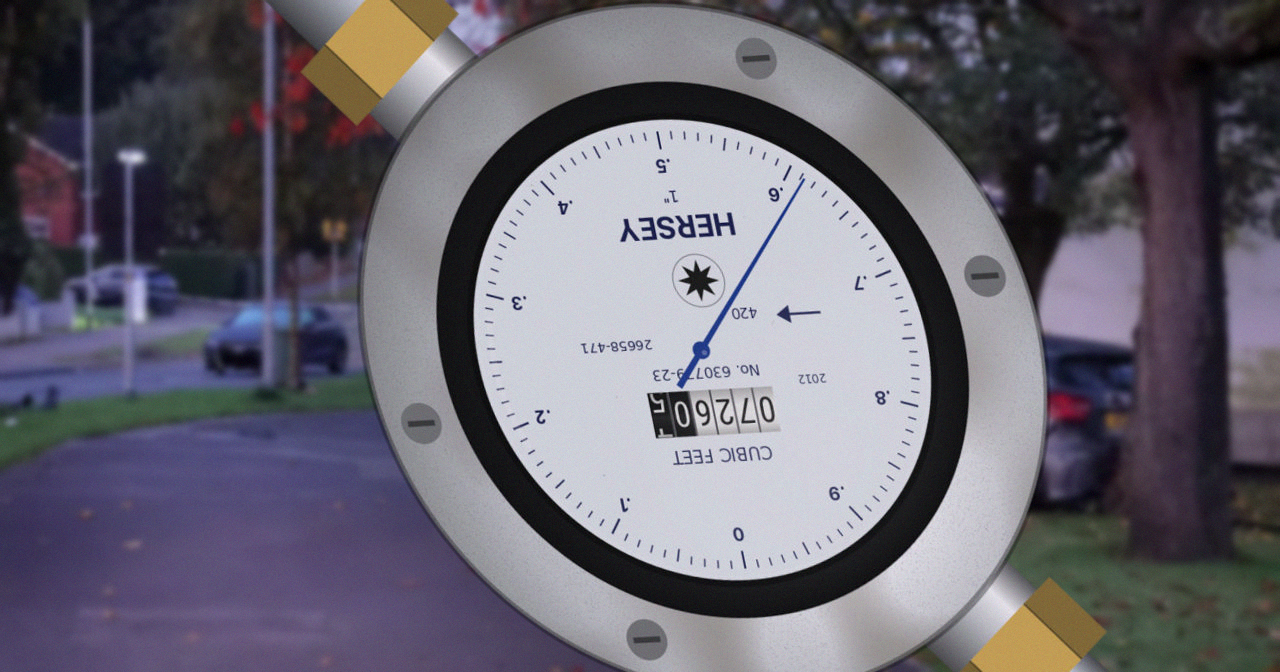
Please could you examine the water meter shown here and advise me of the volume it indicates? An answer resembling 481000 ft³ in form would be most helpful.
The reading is 72604.61 ft³
